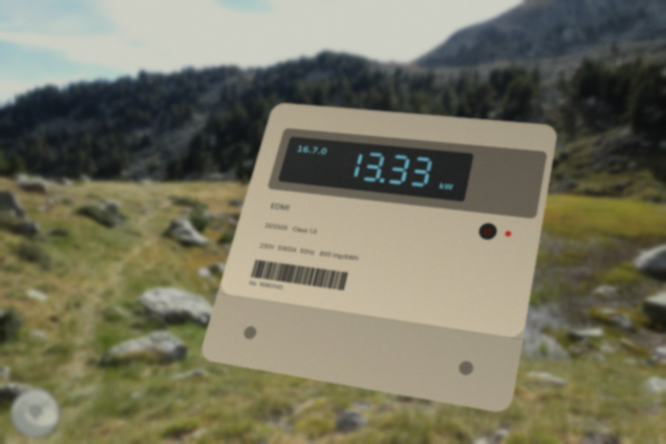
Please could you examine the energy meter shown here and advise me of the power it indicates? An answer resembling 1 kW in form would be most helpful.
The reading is 13.33 kW
